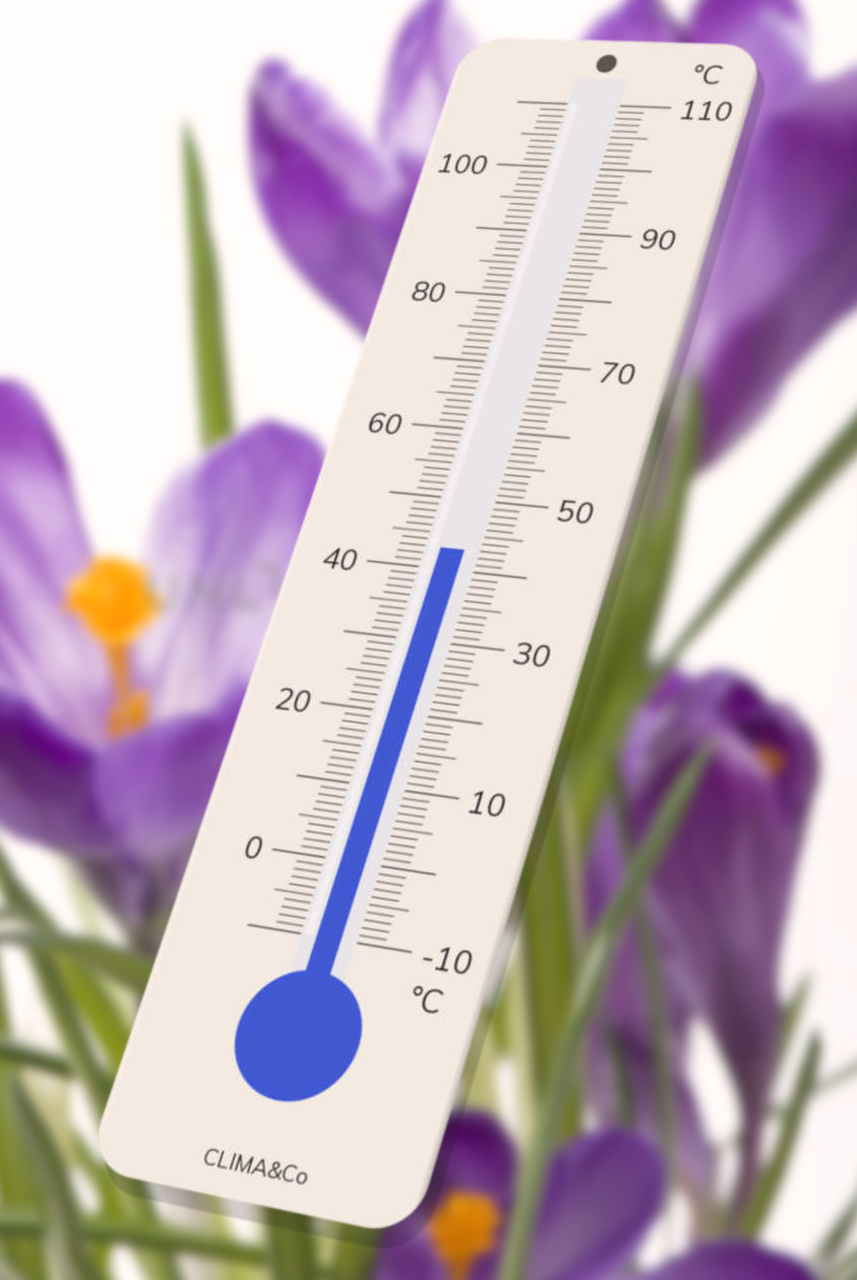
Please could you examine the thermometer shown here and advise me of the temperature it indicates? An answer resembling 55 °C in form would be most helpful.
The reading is 43 °C
